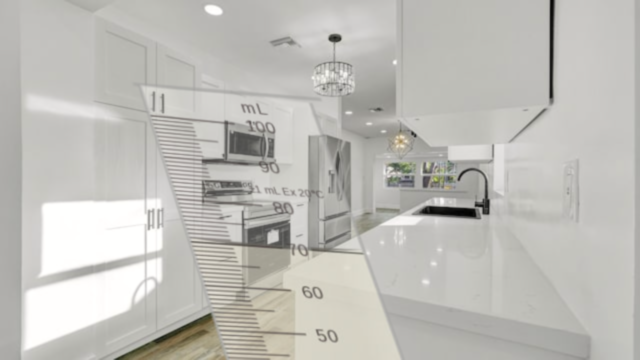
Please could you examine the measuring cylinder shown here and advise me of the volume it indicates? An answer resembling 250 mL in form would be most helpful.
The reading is 70 mL
